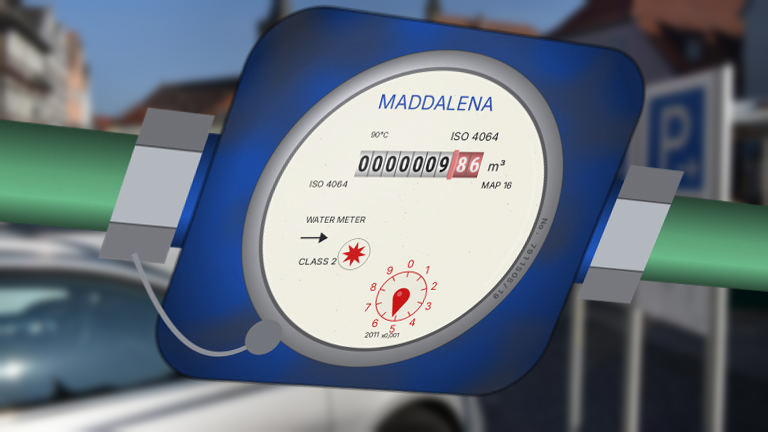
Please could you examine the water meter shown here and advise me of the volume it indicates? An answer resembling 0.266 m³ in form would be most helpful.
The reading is 9.865 m³
